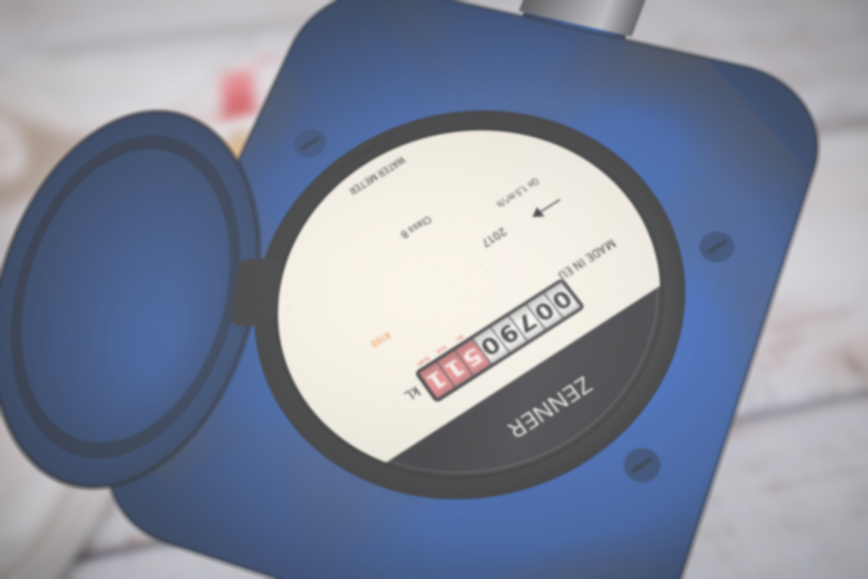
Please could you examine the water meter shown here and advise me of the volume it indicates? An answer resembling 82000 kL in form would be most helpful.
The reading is 790.511 kL
